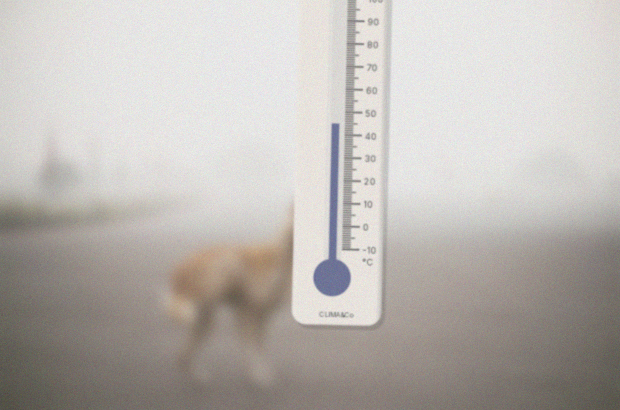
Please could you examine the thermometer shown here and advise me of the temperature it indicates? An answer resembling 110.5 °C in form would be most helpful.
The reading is 45 °C
